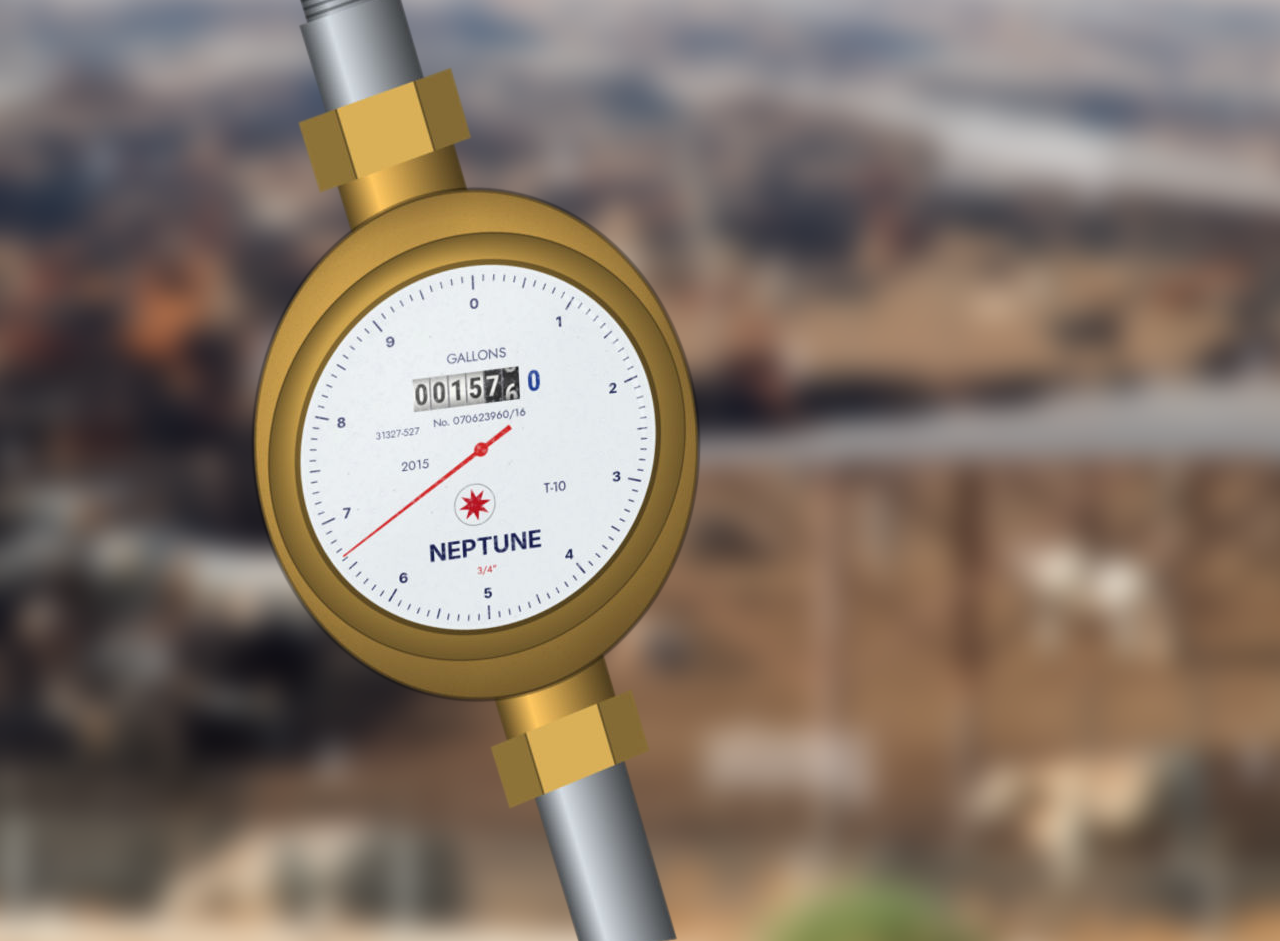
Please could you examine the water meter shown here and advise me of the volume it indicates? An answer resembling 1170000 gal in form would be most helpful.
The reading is 15756.6 gal
